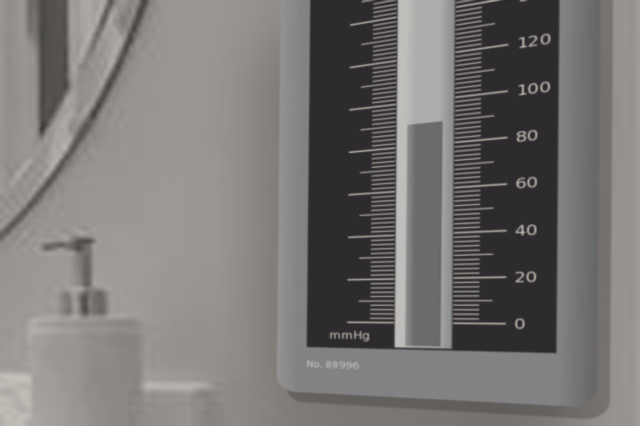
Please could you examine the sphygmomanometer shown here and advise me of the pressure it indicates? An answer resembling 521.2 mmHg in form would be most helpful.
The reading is 90 mmHg
